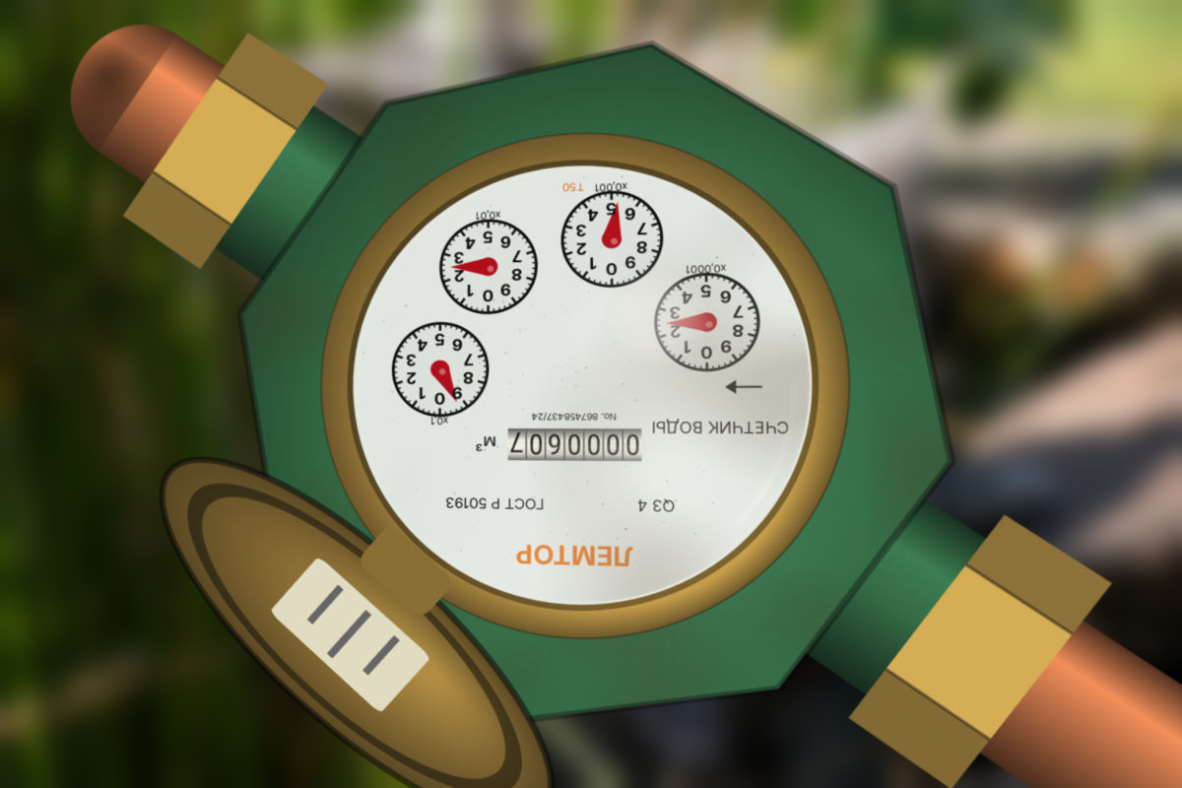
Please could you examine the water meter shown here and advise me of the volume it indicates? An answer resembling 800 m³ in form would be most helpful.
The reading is 606.9252 m³
